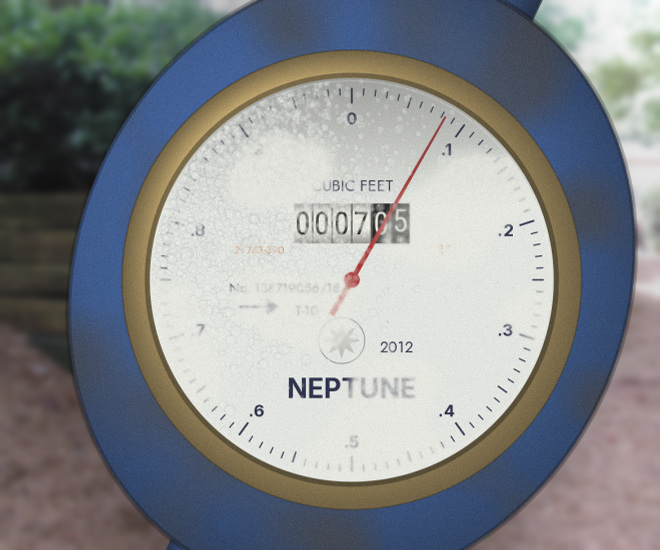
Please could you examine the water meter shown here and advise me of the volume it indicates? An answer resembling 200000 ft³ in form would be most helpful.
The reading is 705.08 ft³
